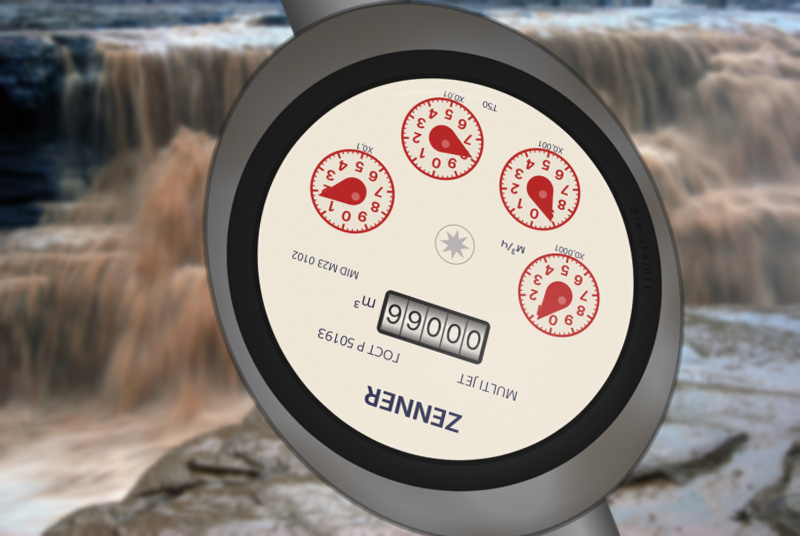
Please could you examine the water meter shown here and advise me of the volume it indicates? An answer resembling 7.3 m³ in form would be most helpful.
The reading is 66.1790 m³
